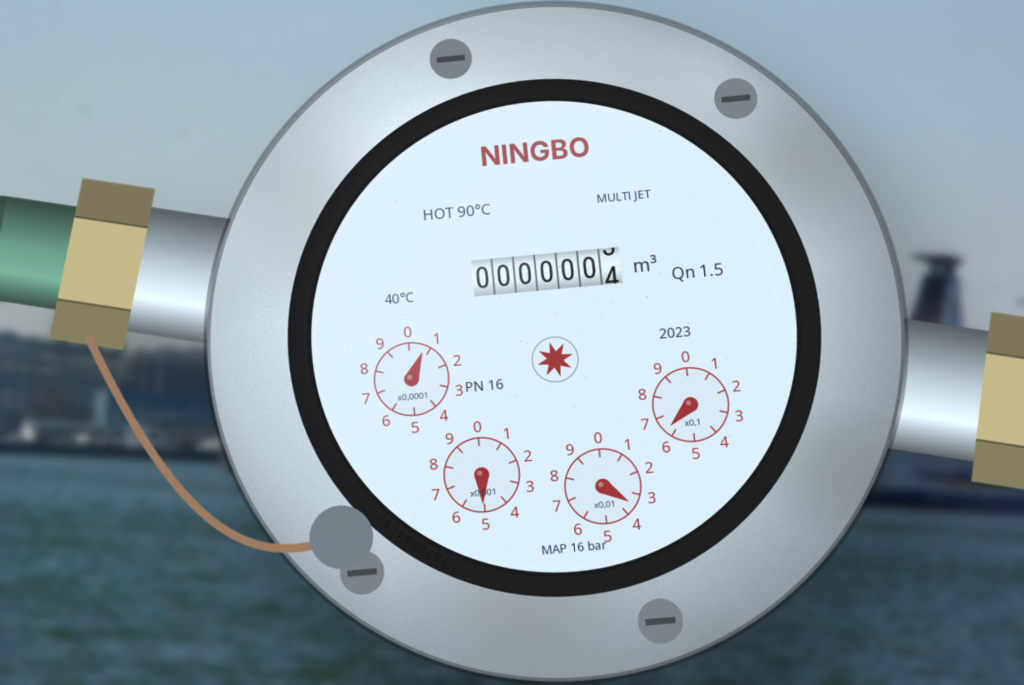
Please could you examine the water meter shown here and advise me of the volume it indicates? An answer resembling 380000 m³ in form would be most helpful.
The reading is 3.6350 m³
